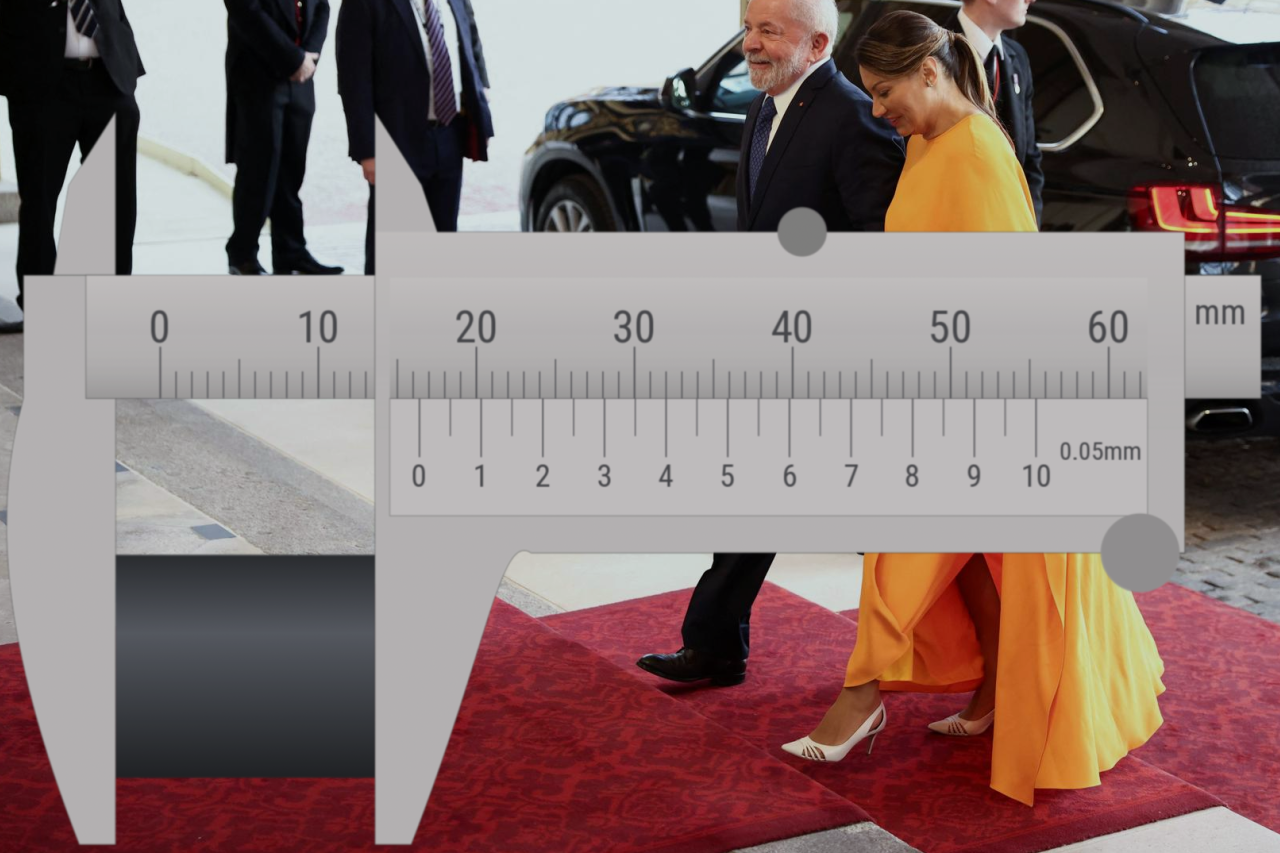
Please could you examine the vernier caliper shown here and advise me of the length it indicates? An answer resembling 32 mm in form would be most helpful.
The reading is 16.4 mm
